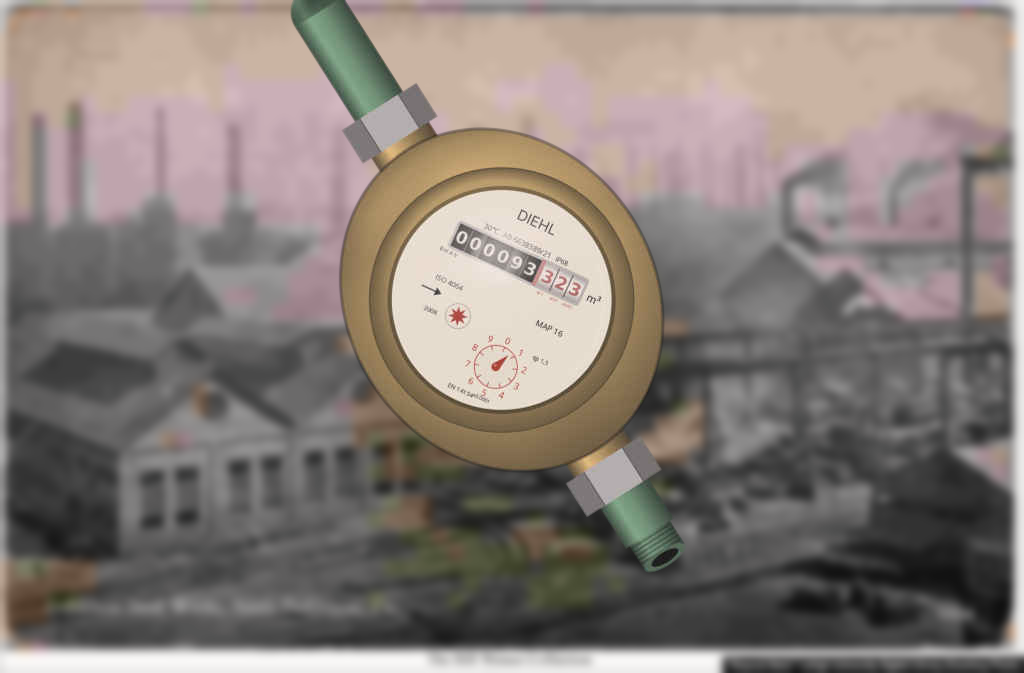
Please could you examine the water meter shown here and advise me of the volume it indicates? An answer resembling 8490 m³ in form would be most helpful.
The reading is 93.3230 m³
